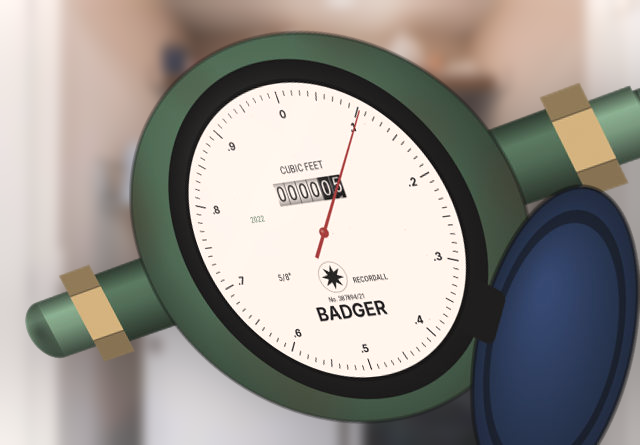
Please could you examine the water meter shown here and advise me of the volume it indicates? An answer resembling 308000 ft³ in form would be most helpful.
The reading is 5.10 ft³
